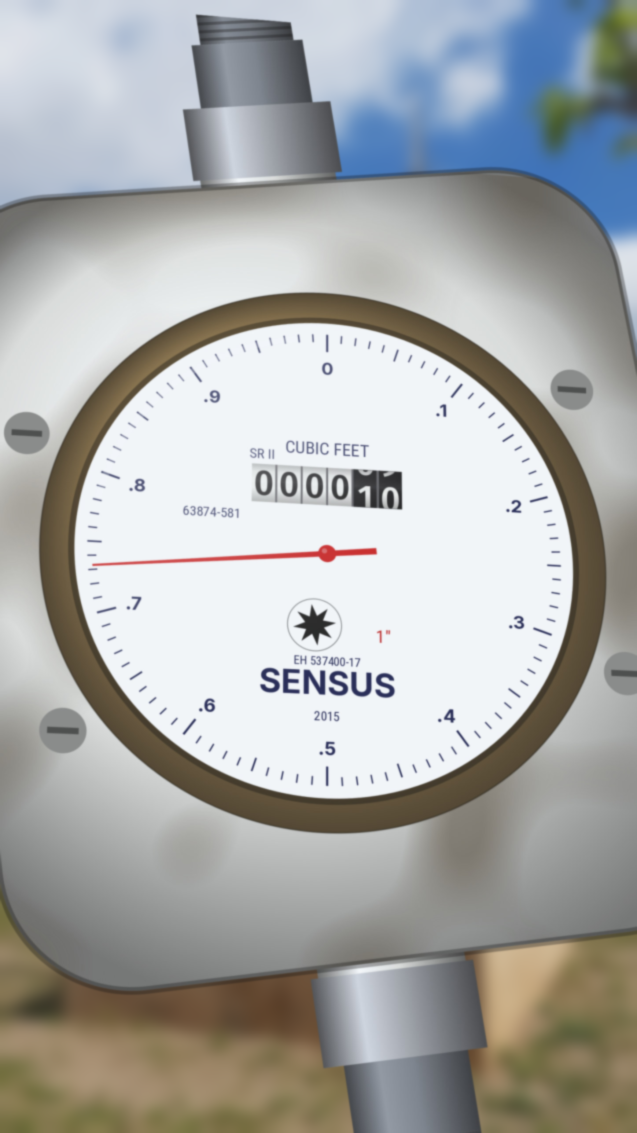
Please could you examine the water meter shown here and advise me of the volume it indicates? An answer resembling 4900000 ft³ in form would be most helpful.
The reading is 9.73 ft³
